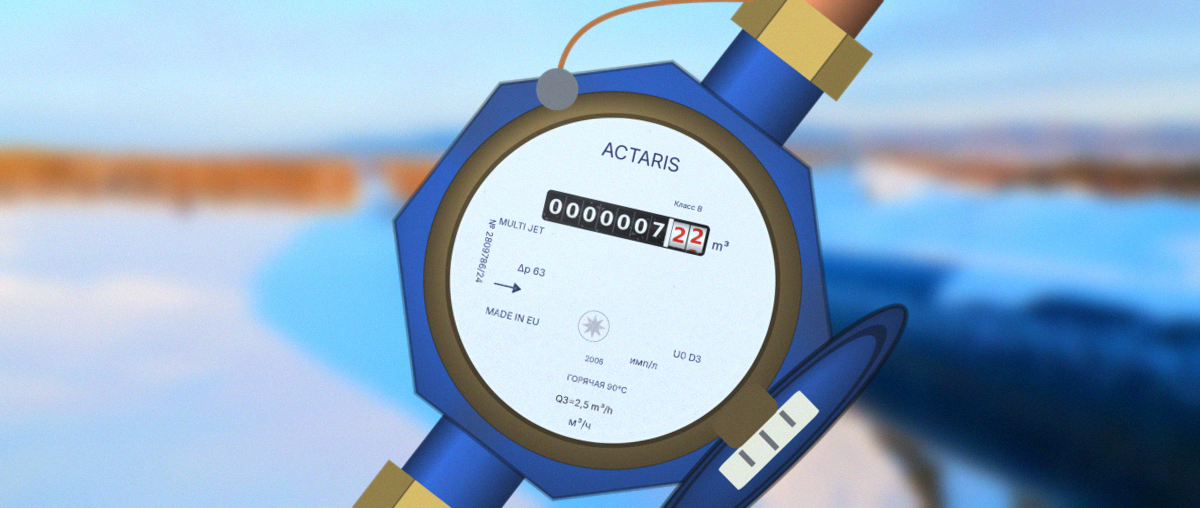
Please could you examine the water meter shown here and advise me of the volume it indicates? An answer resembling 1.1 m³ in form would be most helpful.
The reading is 7.22 m³
